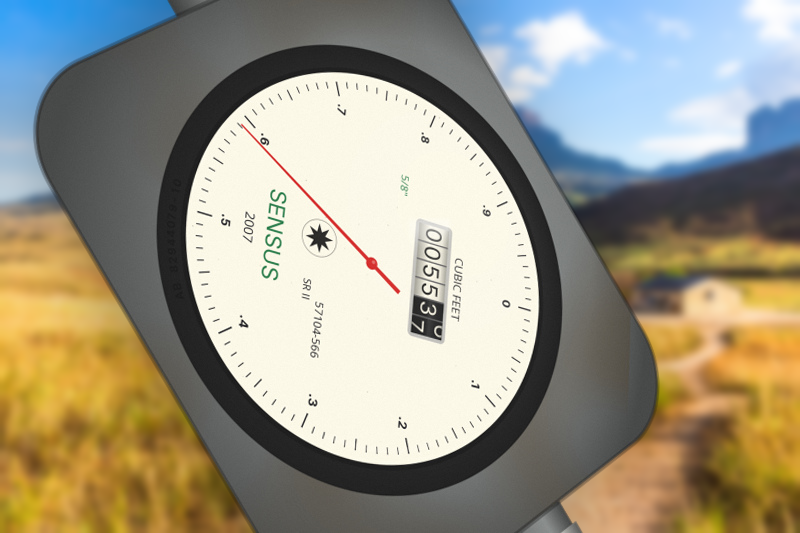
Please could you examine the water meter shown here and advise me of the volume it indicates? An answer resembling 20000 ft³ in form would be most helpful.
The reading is 5536.59 ft³
